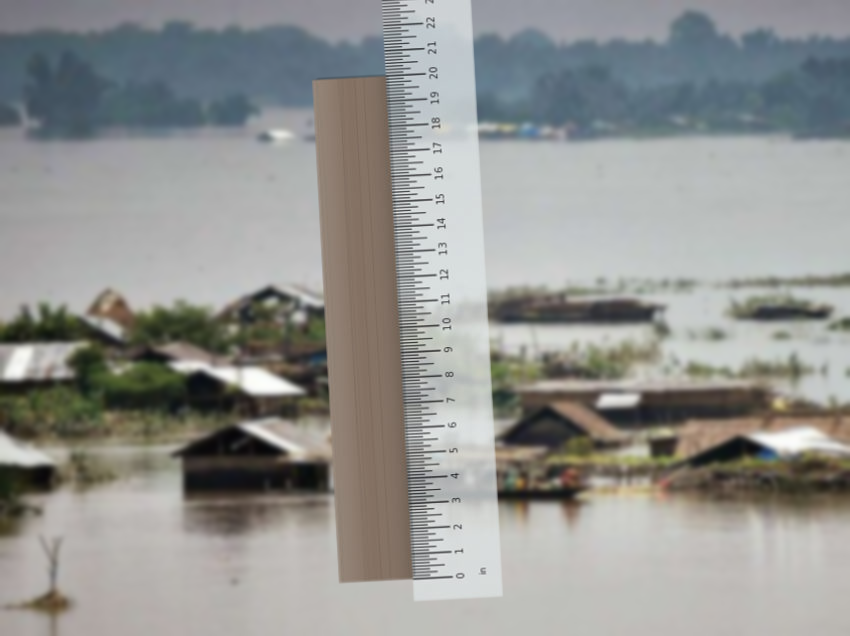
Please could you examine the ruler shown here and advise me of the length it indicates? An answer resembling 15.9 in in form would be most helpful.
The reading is 20 in
